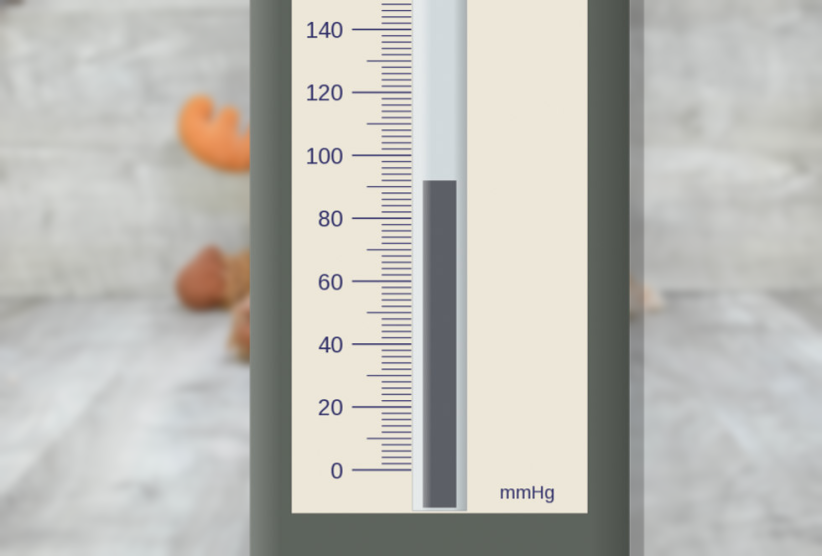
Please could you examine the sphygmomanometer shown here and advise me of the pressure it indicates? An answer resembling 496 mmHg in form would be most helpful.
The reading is 92 mmHg
